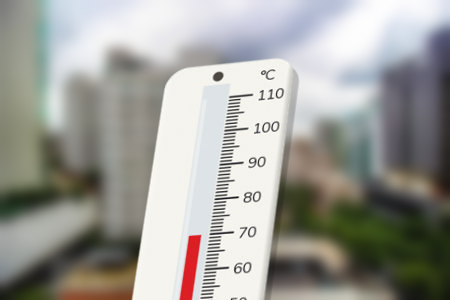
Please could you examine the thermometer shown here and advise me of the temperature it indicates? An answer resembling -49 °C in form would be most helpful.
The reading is 70 °C
